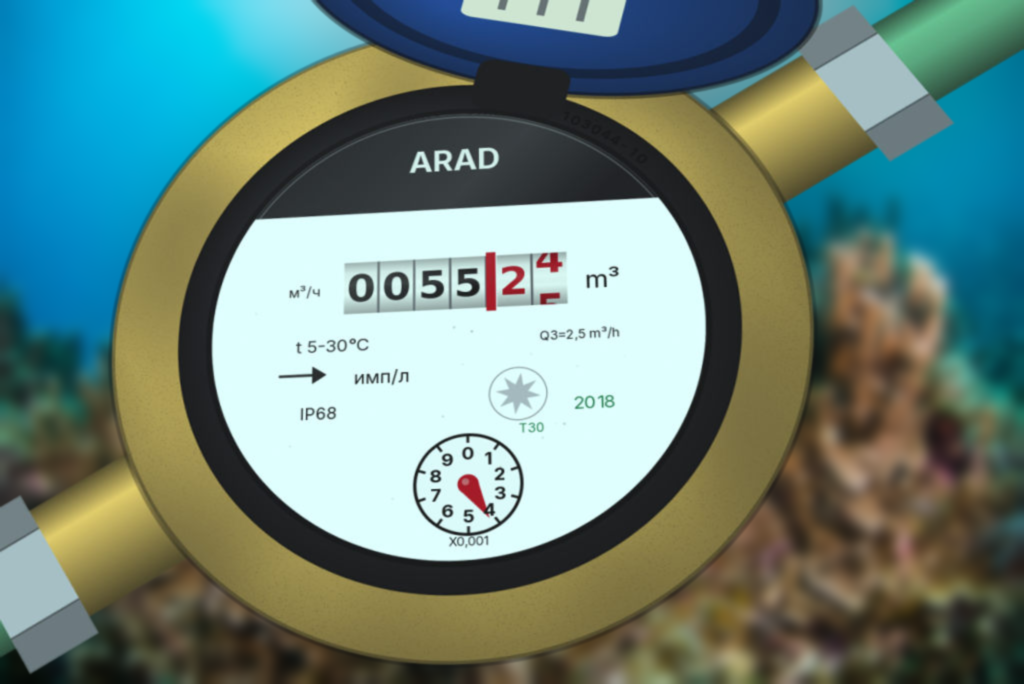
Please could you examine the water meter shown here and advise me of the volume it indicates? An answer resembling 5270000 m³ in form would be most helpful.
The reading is 55.244 m³
